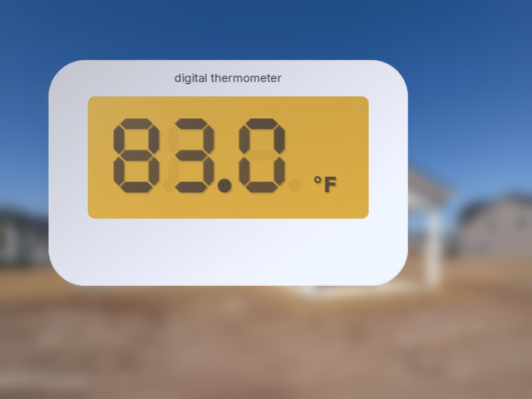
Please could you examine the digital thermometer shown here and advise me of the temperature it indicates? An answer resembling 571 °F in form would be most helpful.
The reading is 83.0 °F
